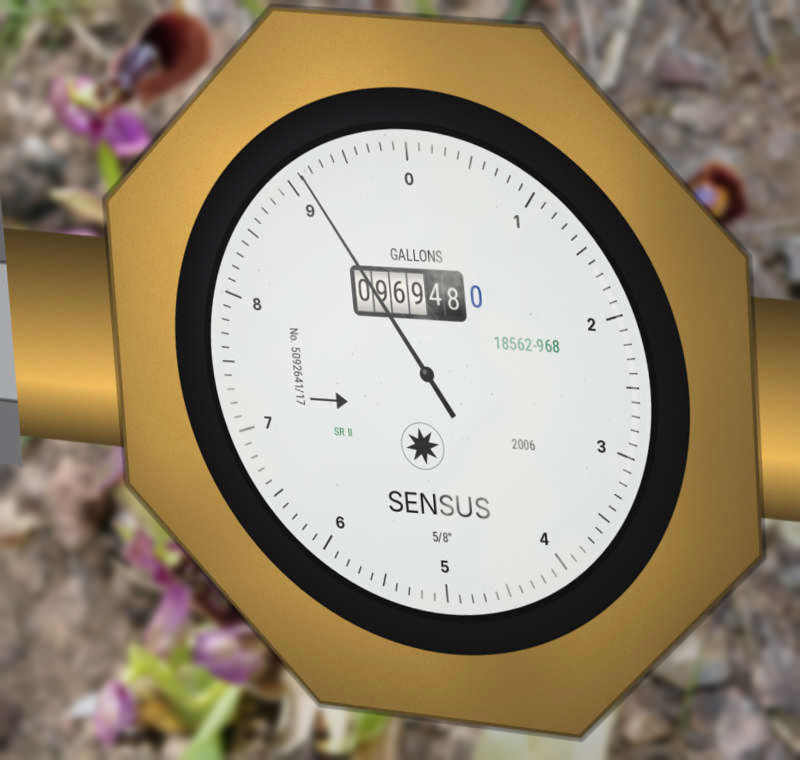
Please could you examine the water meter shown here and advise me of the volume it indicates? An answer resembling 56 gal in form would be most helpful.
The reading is 969479.1 gal
